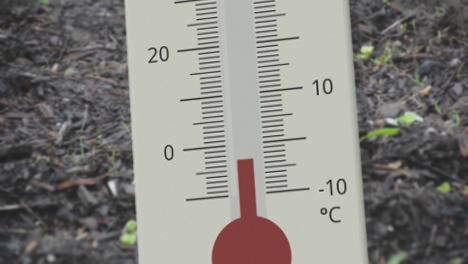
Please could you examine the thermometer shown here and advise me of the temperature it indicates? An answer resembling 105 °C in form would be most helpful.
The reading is -3 °C
